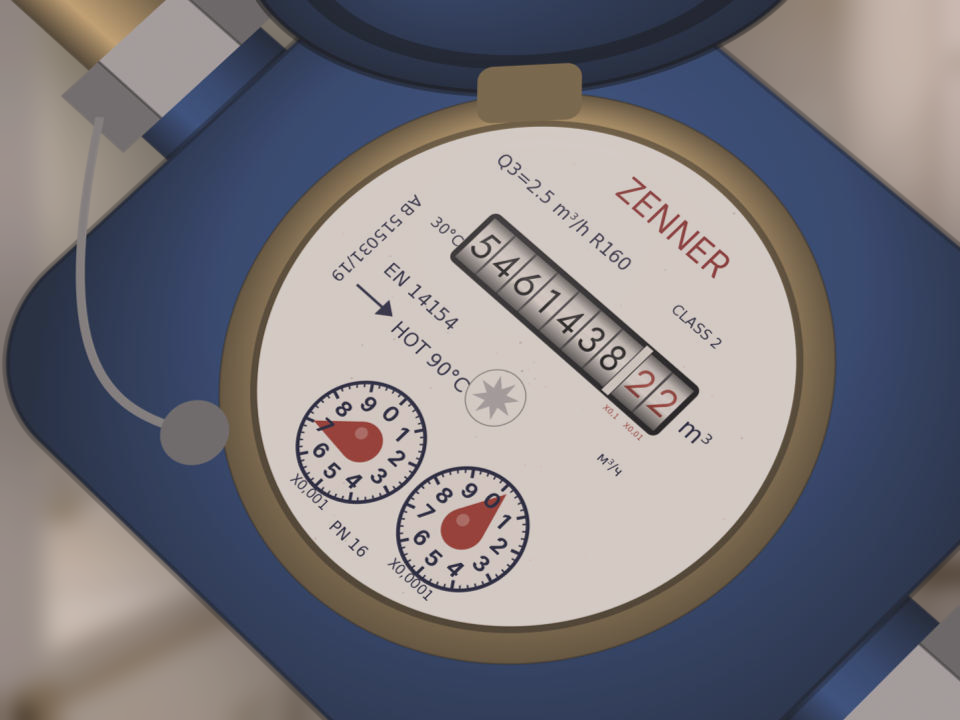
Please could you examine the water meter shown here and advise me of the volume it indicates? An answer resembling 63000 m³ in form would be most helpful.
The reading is 5461438.2270 m³
